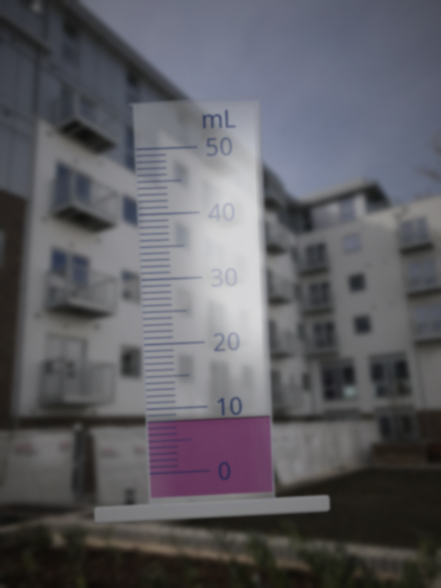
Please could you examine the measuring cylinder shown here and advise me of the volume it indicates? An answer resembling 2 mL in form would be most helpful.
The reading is 8 mL
